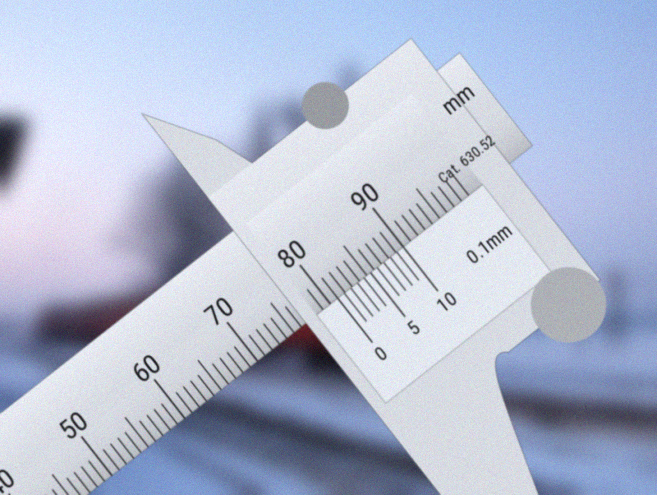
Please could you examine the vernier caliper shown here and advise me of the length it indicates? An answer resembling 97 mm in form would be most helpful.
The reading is 81.0 mm
